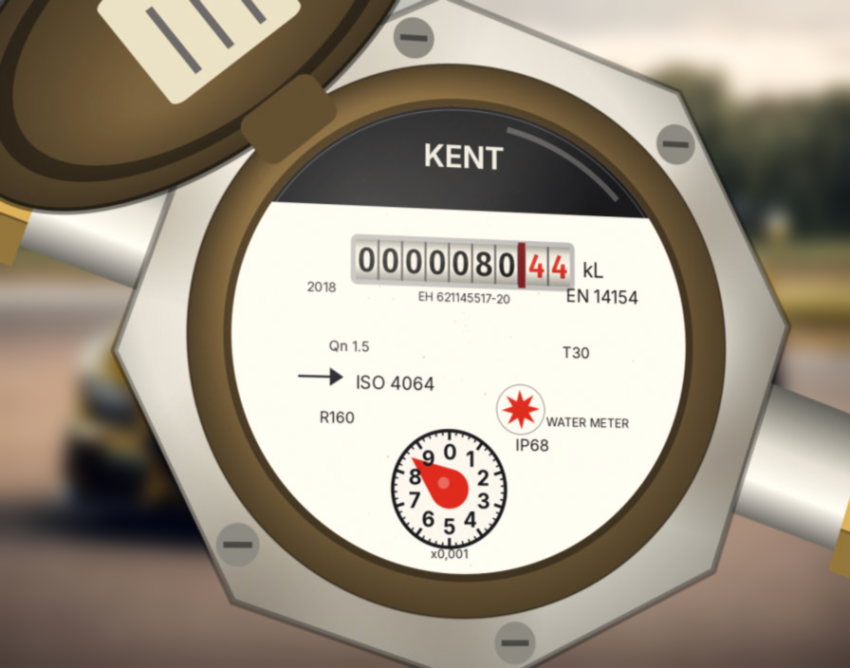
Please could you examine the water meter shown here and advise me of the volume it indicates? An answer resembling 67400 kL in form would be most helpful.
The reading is 80.448 kL
